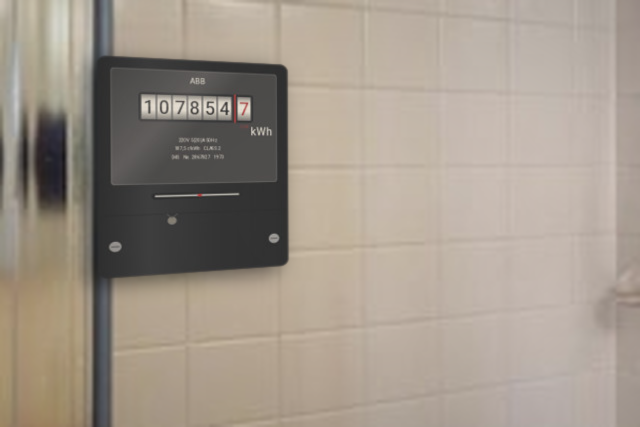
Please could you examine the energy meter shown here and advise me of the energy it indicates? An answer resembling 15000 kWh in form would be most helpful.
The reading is 107854.7 kWh
